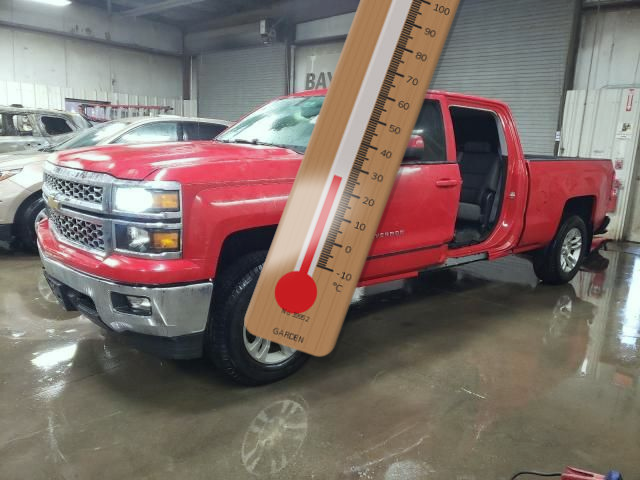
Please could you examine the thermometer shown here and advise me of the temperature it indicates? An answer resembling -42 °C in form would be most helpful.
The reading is 25 °C
